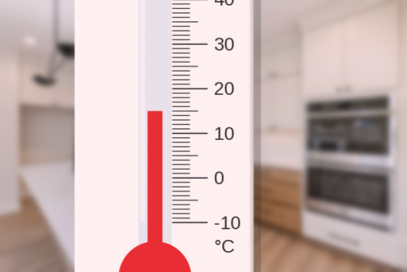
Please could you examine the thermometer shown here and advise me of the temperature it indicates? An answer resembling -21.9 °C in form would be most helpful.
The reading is 15 °C
